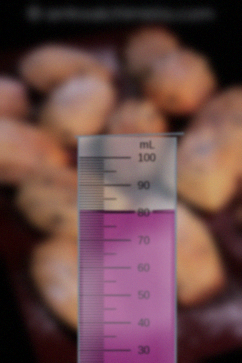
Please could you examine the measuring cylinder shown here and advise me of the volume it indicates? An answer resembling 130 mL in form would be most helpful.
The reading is 80 mL
